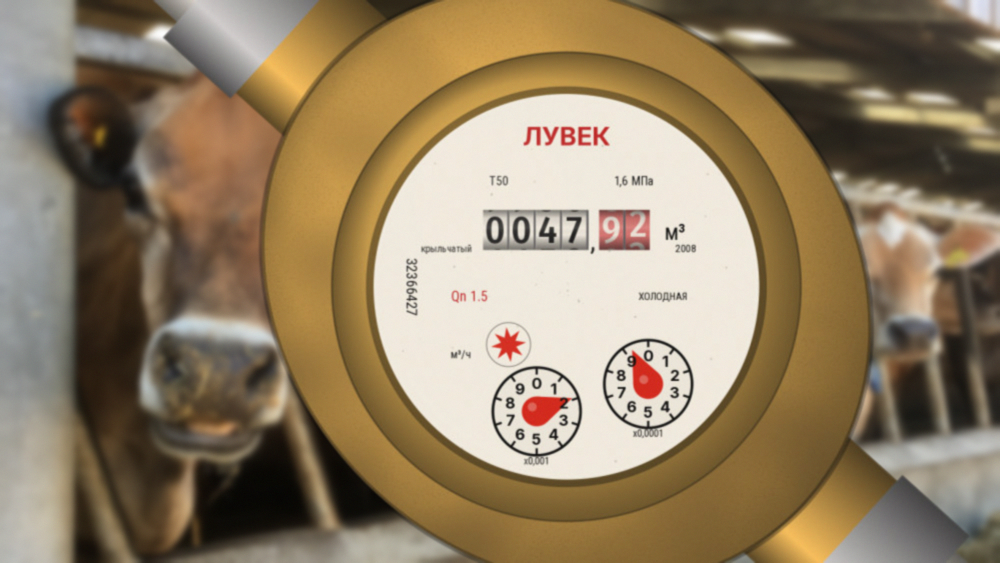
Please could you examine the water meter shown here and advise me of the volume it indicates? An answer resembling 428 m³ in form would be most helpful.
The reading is 47.9219 m³
